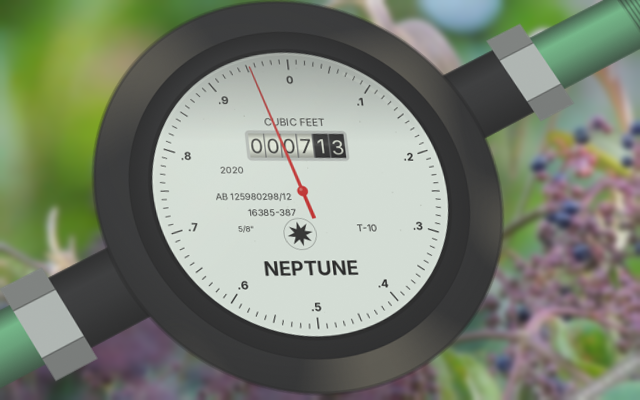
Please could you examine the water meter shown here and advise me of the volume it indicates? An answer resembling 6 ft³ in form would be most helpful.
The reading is 712.95 ft³
